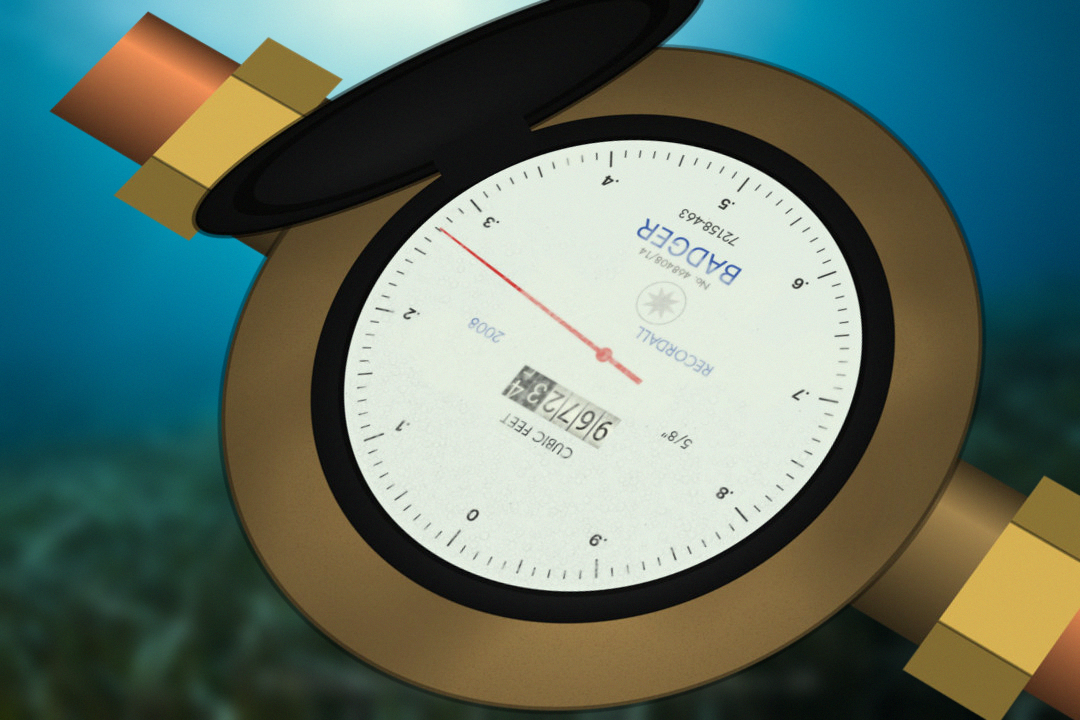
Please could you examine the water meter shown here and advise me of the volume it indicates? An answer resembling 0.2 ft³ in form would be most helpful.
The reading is 967234.27 ft³
